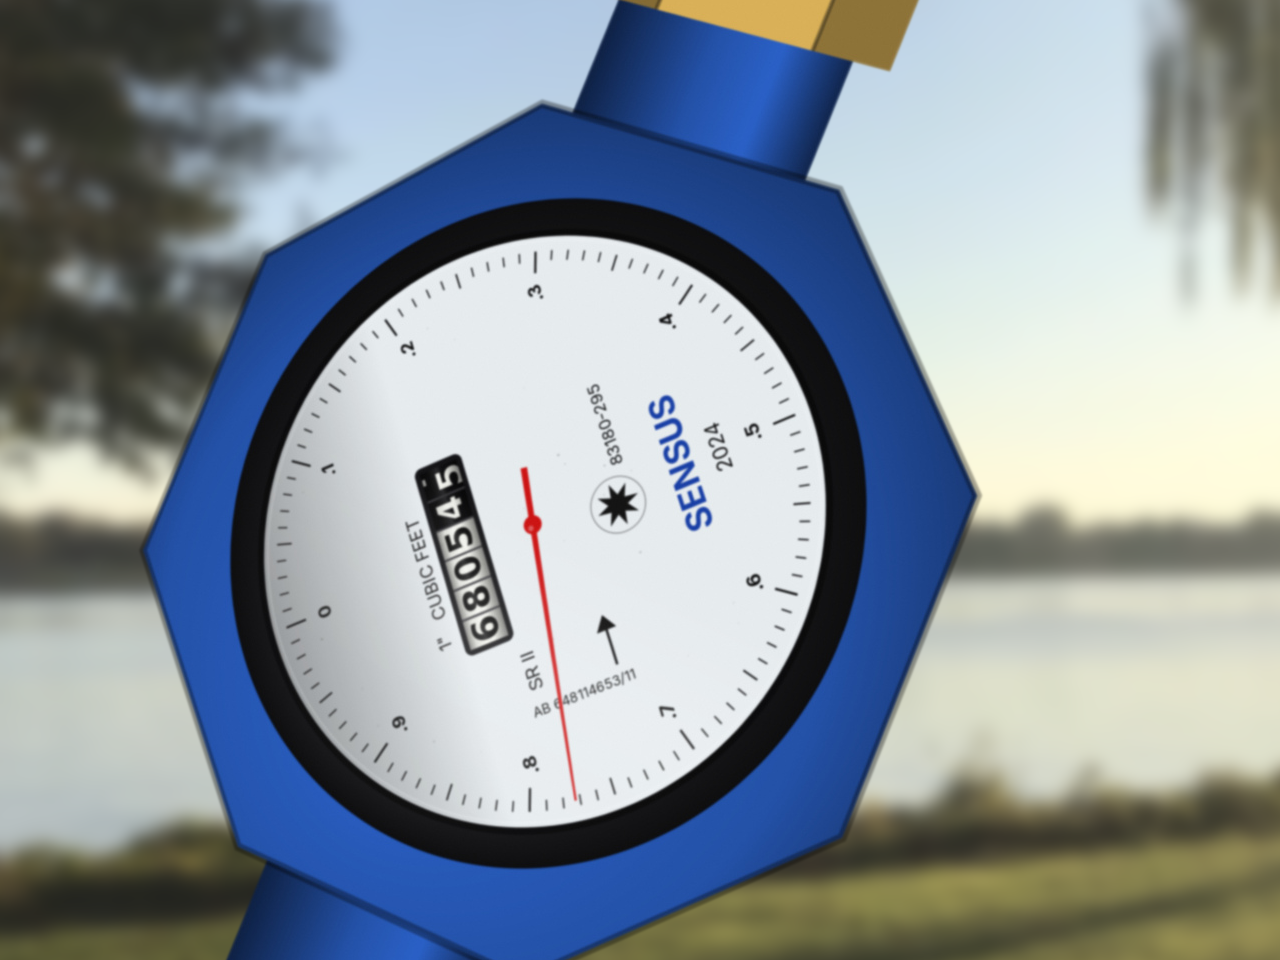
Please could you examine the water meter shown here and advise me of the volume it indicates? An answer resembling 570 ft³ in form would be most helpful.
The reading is 680544.77 ft³
